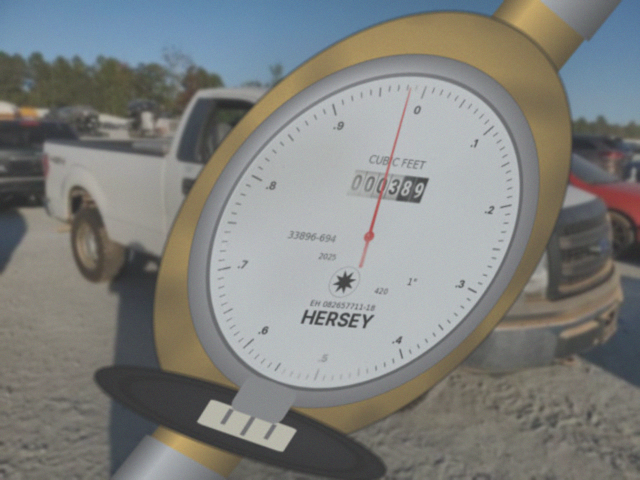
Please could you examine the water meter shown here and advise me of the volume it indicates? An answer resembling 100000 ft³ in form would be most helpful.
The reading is 388.98 ft³
